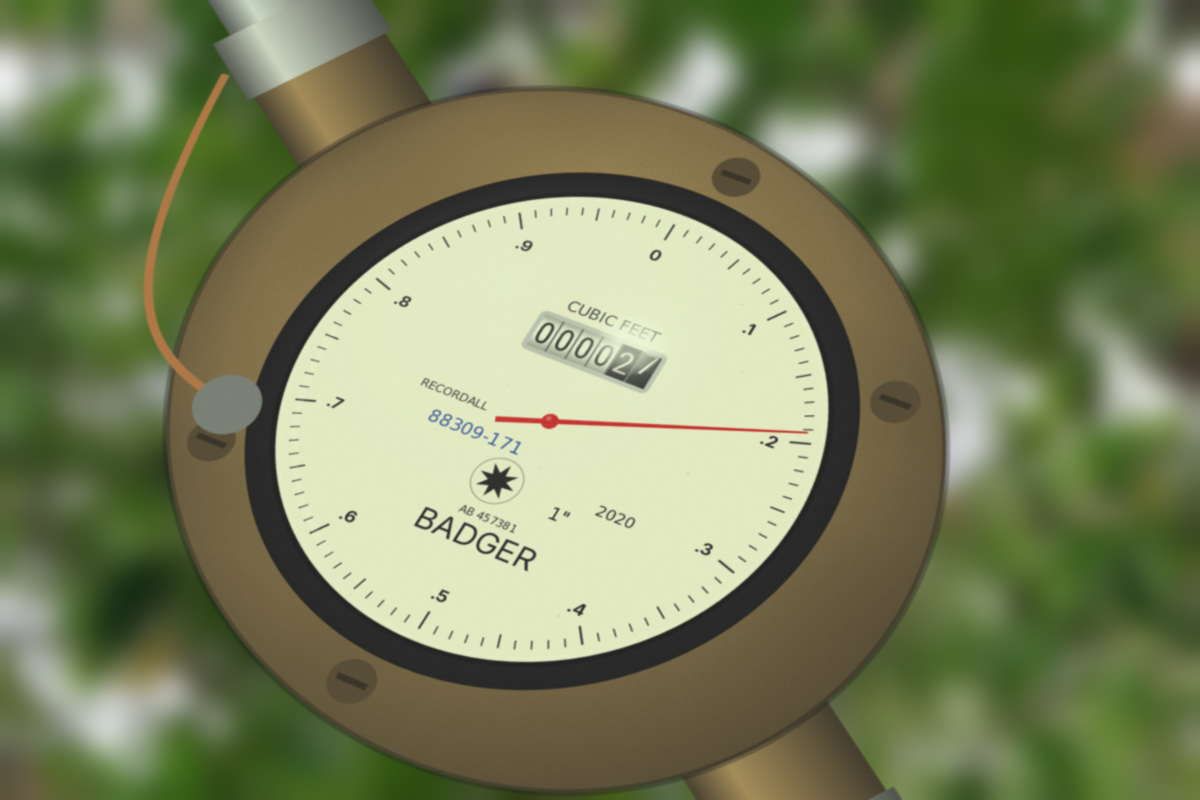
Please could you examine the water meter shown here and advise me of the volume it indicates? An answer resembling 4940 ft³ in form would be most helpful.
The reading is 27.19 ft³
